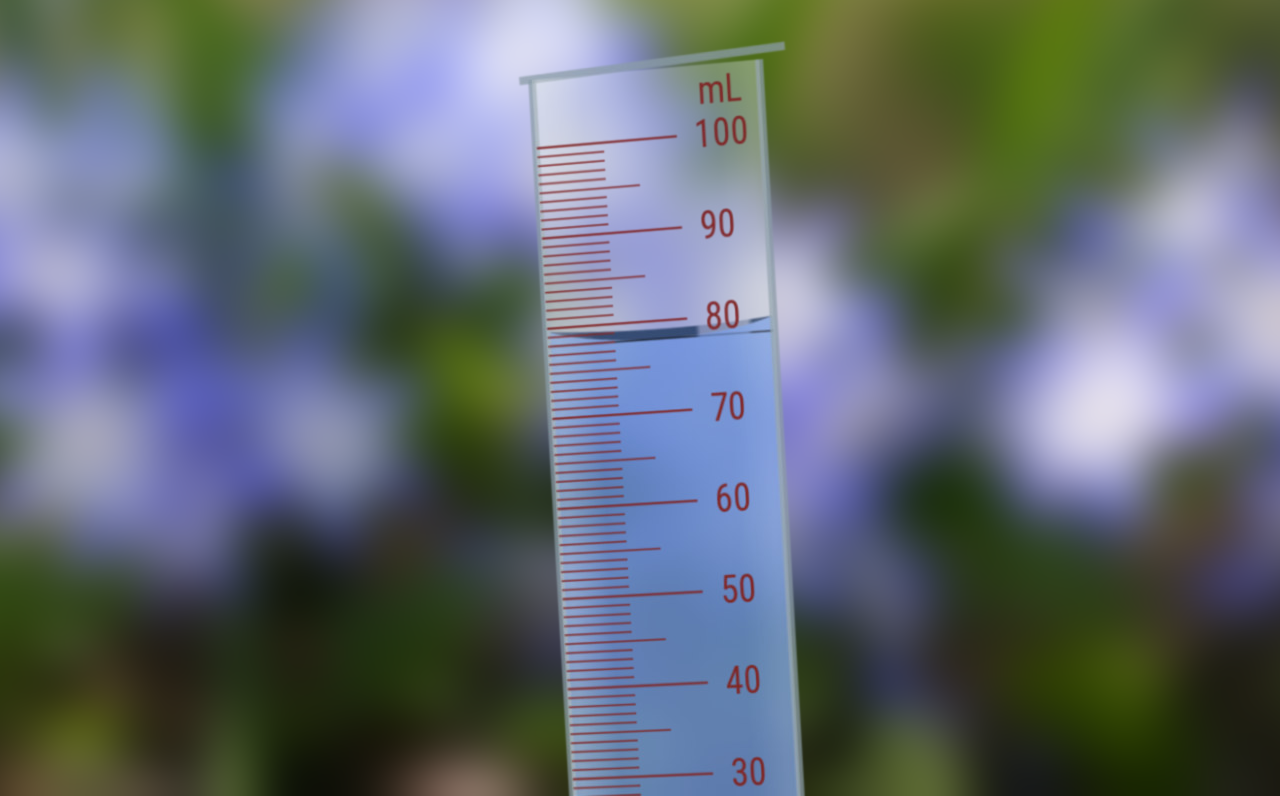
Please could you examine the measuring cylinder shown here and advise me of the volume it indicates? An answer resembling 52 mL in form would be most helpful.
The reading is 78 mL
